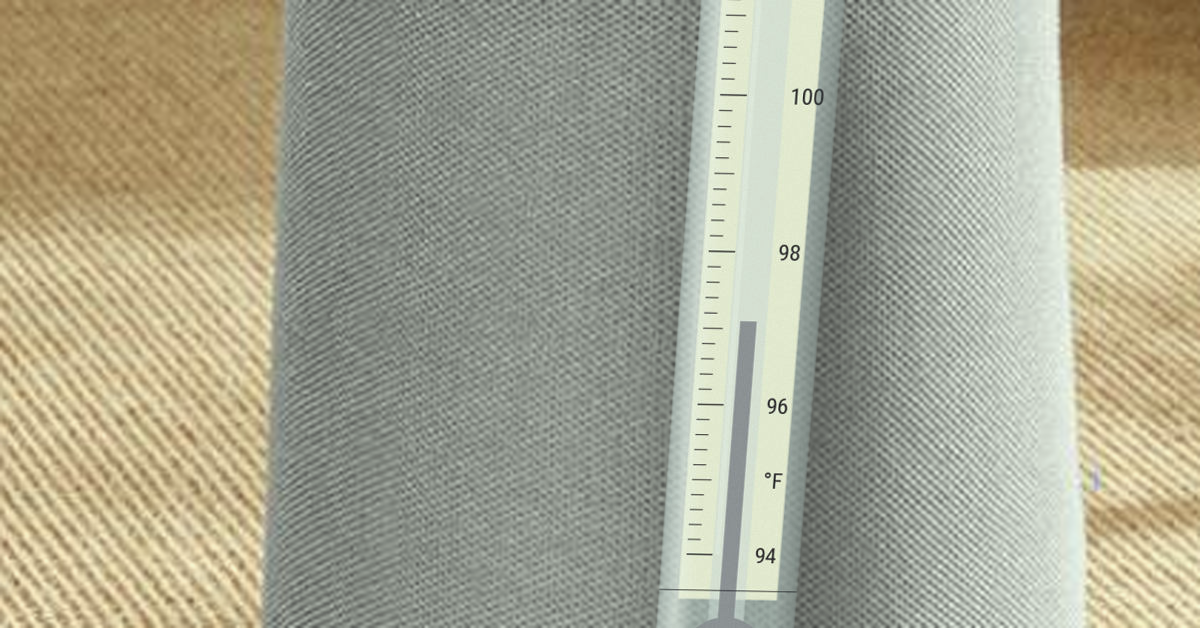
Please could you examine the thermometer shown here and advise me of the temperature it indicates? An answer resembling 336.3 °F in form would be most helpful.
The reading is 97.1 °F
